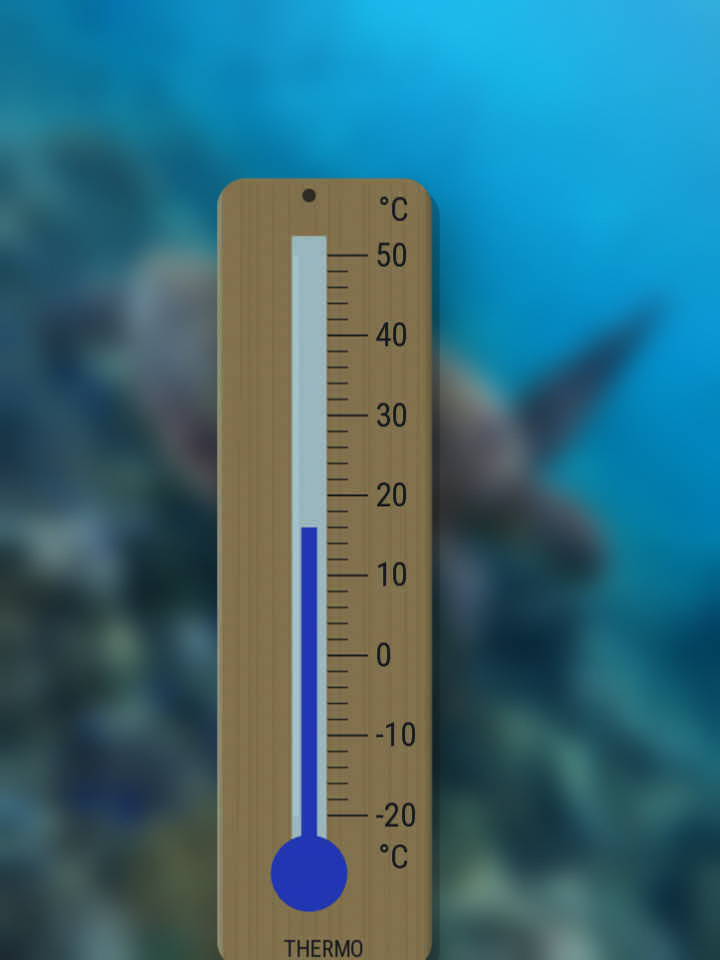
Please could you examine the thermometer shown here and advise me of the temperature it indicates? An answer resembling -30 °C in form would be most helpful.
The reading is 16 °C
